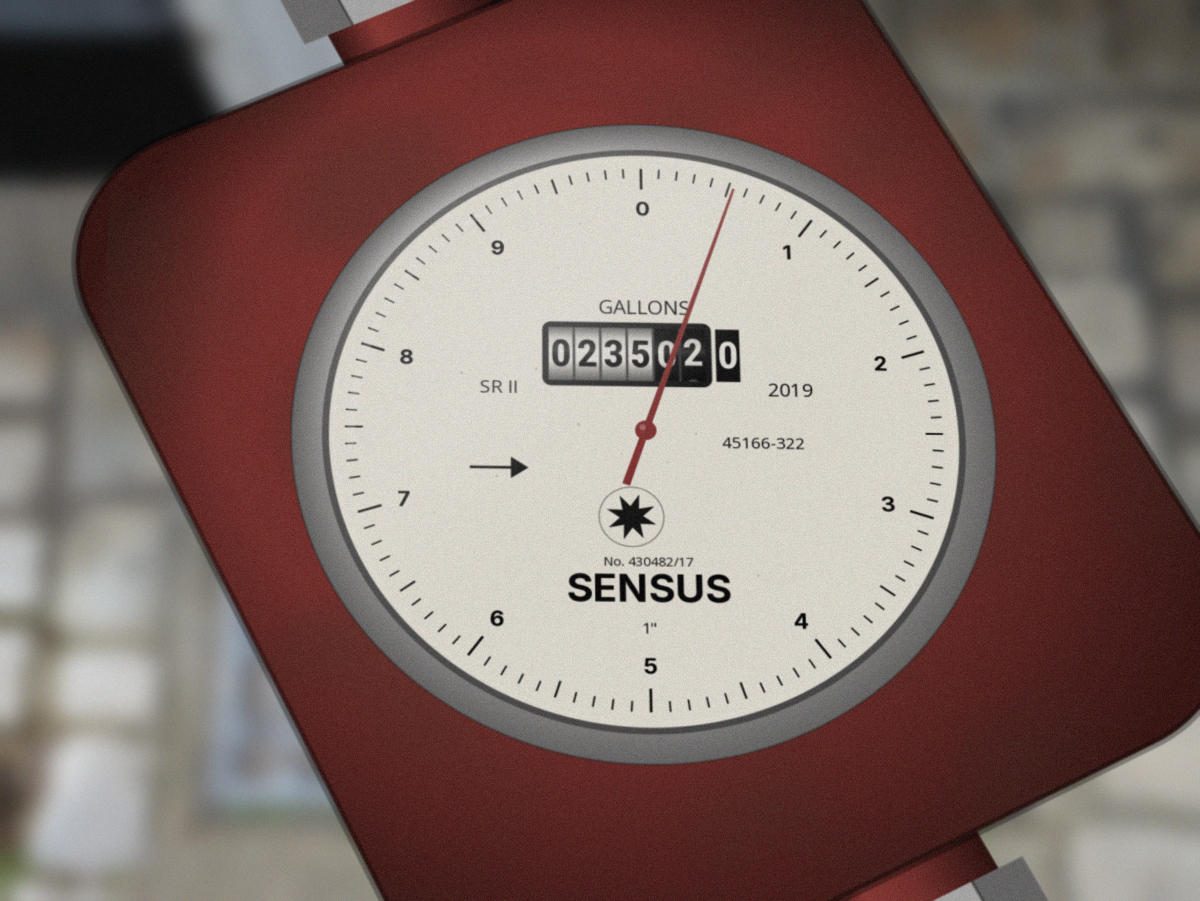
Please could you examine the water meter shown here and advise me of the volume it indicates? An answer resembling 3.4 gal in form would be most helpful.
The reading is 235020.5 gal
